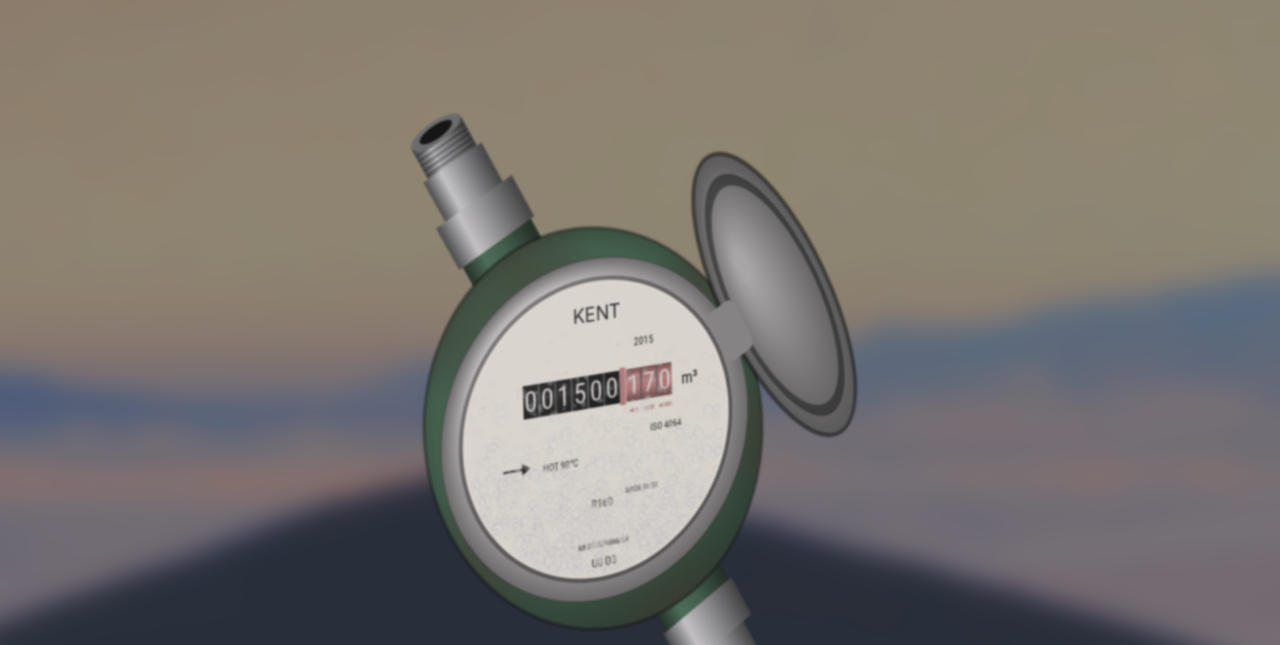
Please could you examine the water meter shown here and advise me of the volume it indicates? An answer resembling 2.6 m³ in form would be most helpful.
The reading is 1500.170 m³
